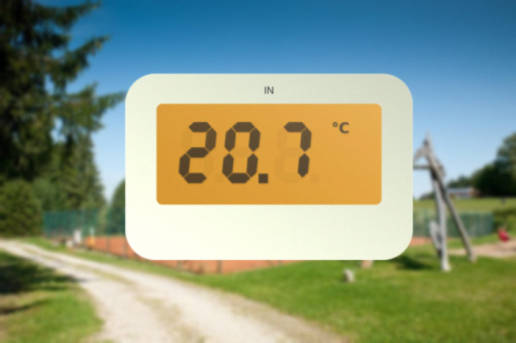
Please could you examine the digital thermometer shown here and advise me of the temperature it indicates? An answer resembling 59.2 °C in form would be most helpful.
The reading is 20.7 °C
